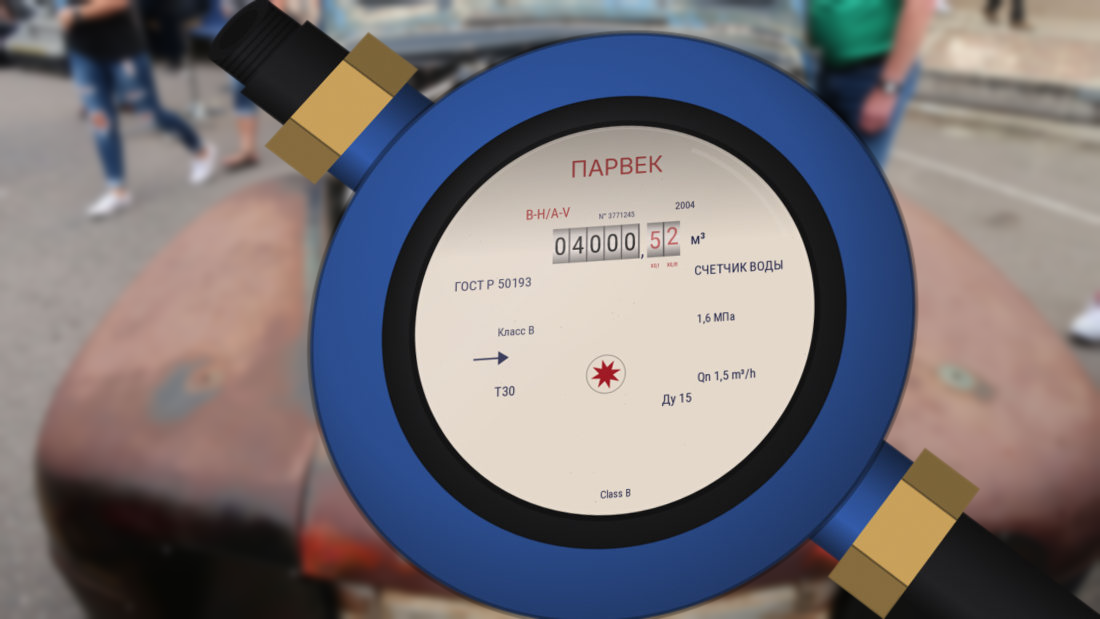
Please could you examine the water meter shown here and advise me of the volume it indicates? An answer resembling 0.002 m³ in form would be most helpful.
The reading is 4000.52 m³
